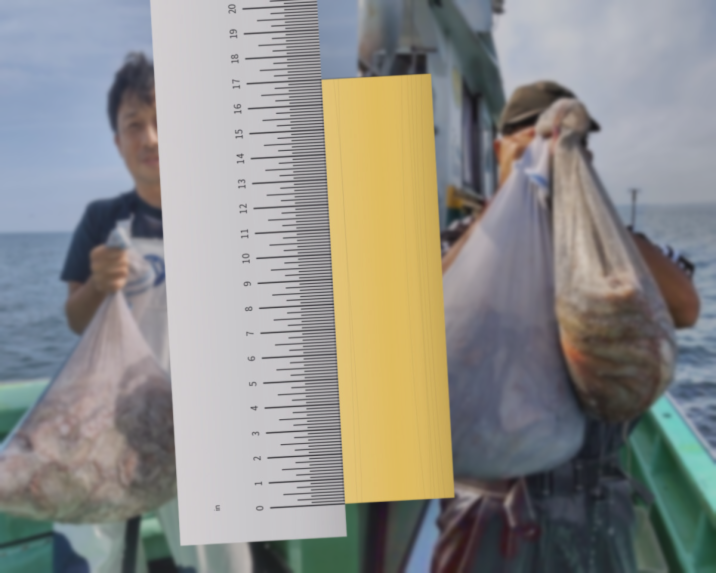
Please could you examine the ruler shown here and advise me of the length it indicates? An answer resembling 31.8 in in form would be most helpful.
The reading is 17 in
